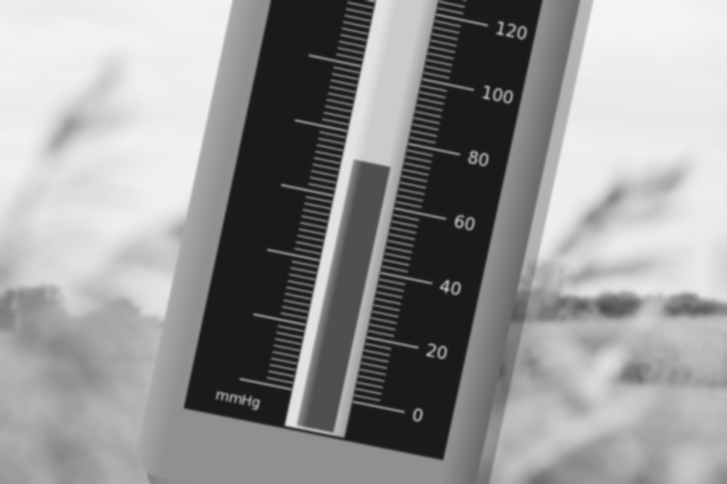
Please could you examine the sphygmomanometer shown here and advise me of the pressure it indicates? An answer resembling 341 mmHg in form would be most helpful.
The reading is 72 mmHg
